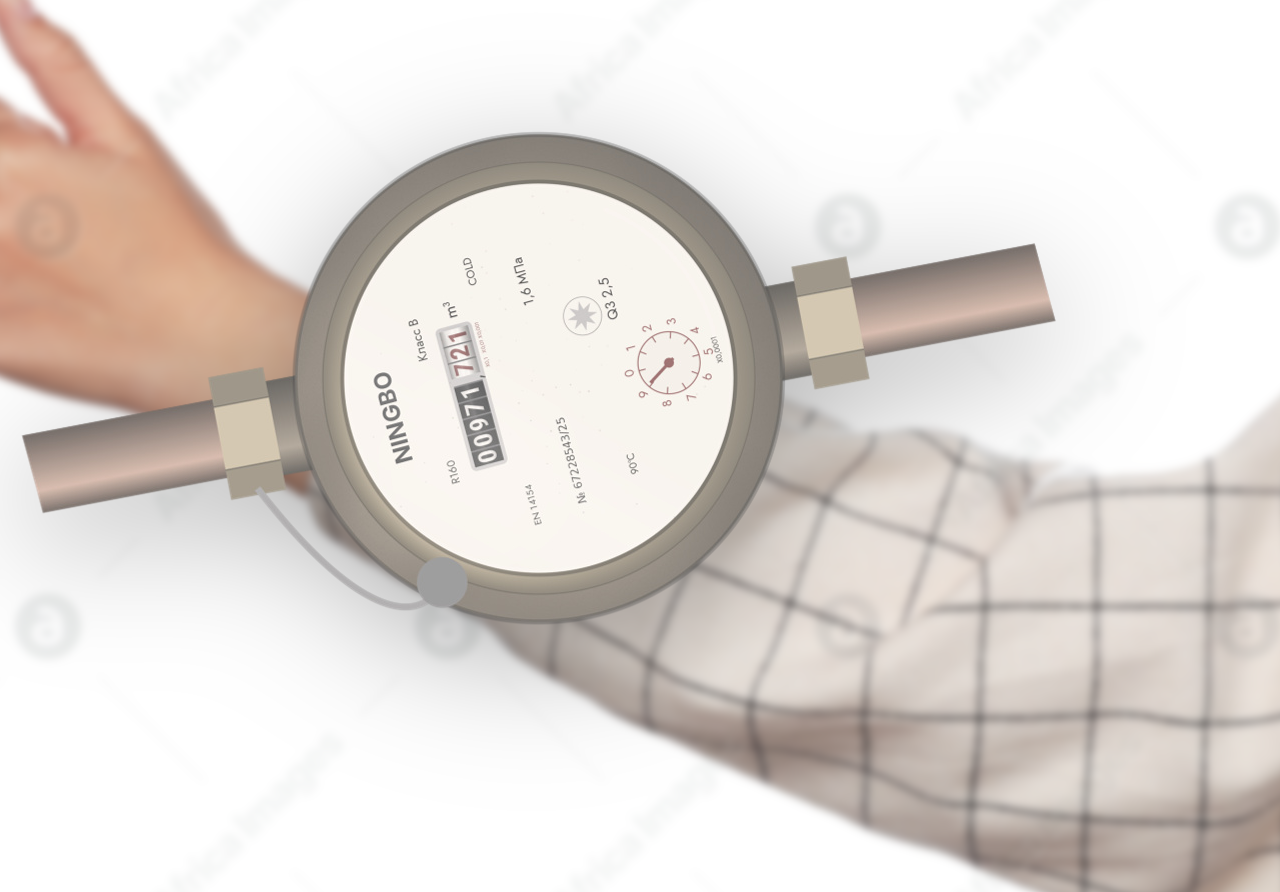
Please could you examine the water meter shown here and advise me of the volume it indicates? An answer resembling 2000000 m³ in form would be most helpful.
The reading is 971.7209 m³
